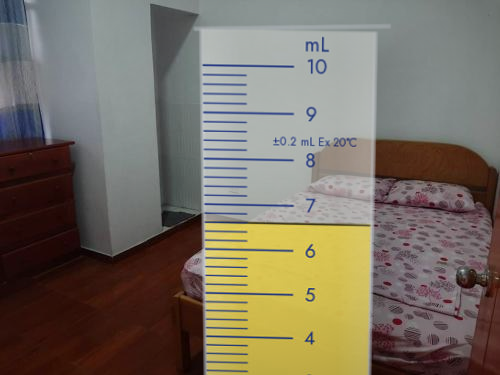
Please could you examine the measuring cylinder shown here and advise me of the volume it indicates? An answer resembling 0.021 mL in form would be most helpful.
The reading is 6.6 mL
